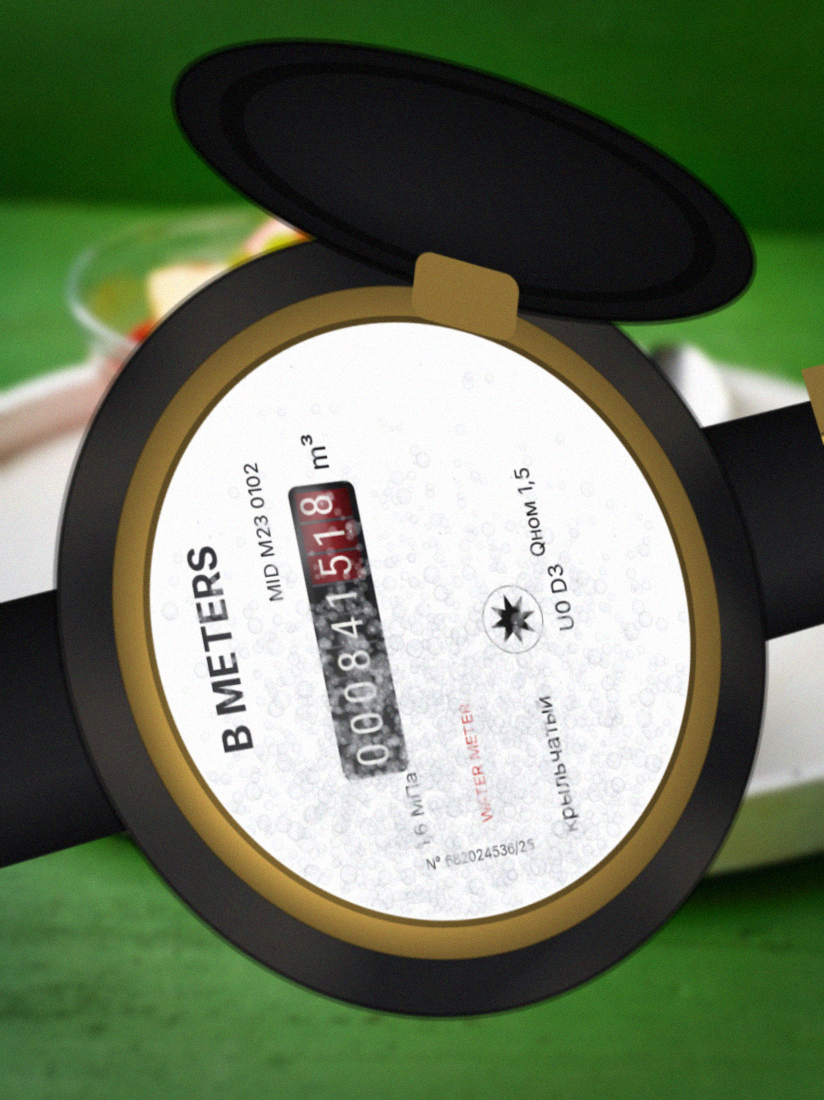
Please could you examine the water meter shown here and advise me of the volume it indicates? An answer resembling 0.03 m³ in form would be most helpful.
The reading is 841.518 m³
